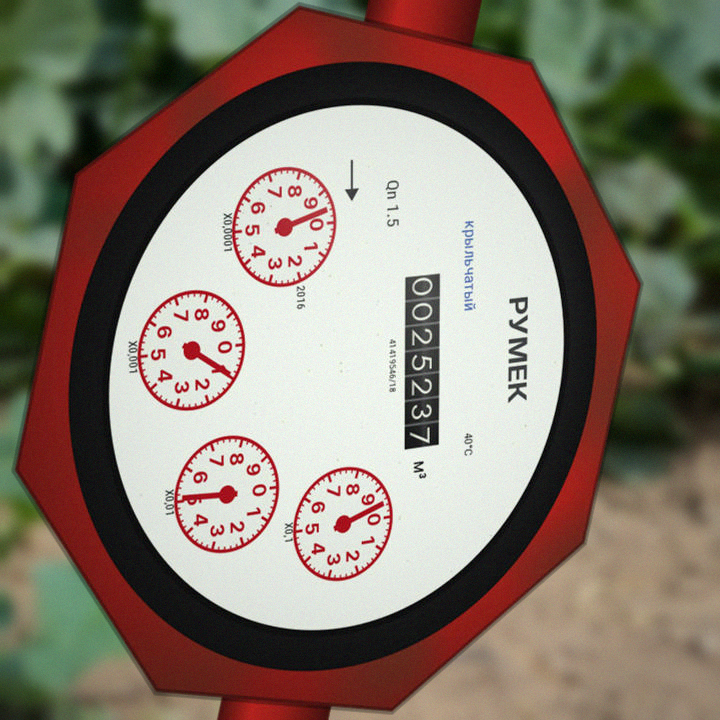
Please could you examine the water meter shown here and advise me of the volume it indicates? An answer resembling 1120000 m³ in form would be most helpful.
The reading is 25236.9509 m³
